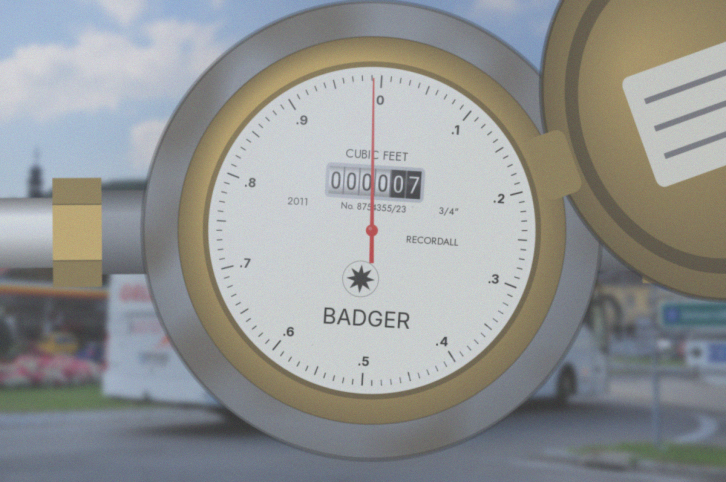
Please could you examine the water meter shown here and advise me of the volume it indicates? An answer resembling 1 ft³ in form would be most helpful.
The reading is 6.99 ft³
